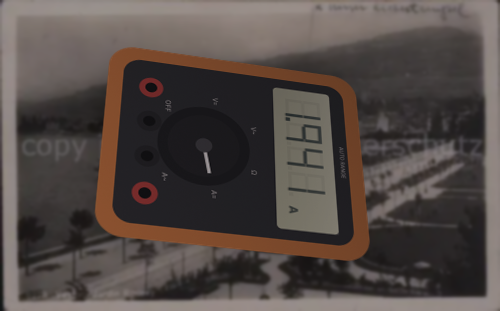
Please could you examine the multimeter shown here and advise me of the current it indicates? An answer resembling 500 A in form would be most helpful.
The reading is 1.941 A
